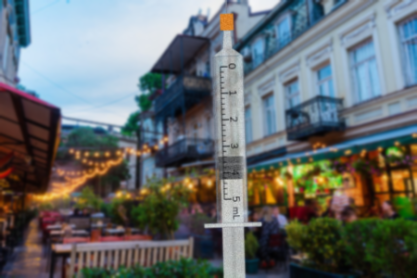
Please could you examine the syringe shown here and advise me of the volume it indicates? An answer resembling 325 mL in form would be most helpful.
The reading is 3.4 mL
